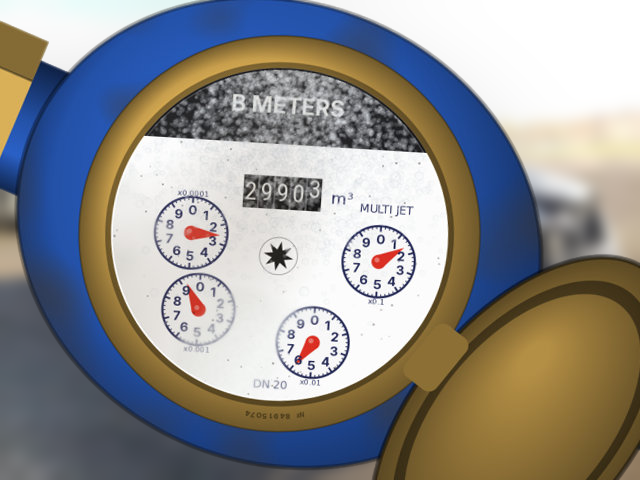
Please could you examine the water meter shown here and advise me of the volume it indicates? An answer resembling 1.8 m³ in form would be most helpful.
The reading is 29903.1592 m³
